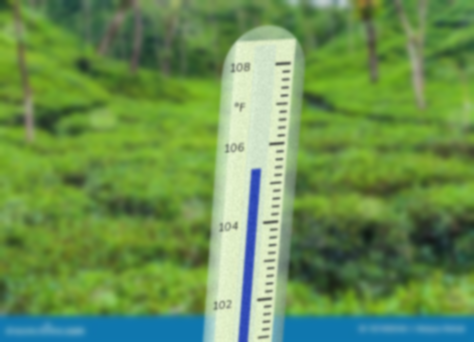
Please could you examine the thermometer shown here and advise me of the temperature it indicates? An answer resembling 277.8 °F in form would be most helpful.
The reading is 105.4 °F
